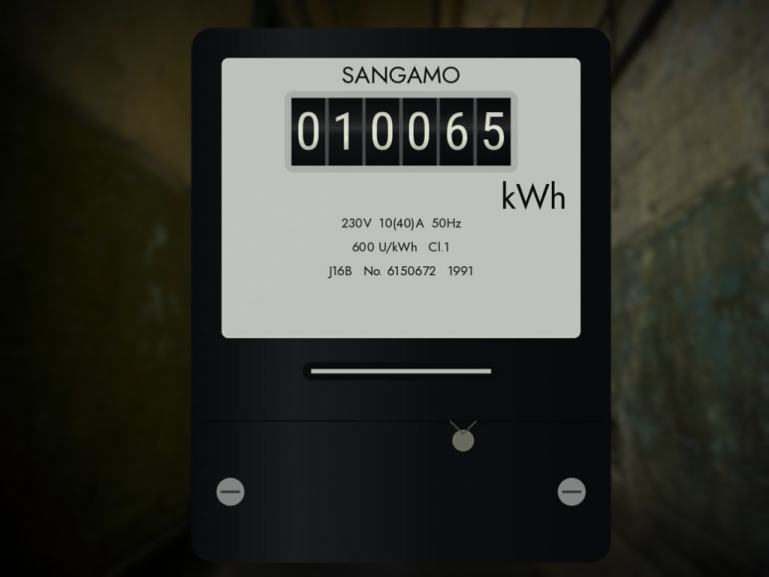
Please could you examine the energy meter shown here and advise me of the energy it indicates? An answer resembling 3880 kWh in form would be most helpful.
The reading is 10065 kWh
